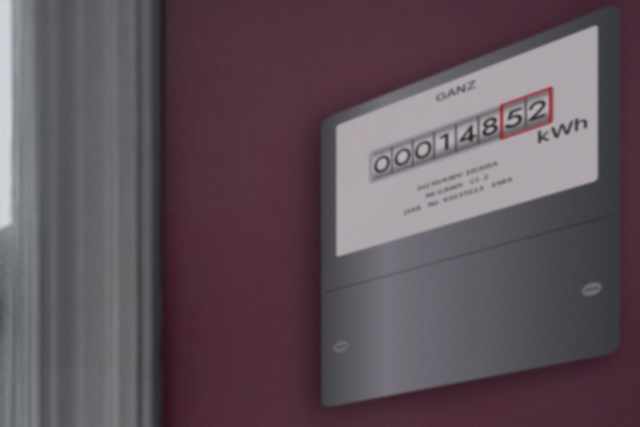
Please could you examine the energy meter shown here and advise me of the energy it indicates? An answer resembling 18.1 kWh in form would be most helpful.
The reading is 148.52 kWh
